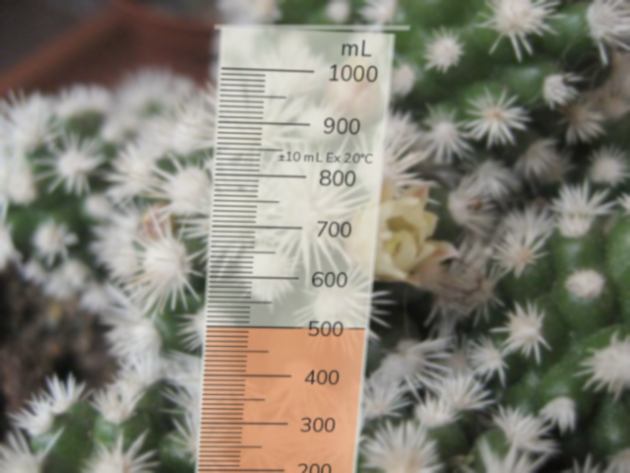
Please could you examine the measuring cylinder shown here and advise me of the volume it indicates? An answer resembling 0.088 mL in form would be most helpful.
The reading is 500 mL
